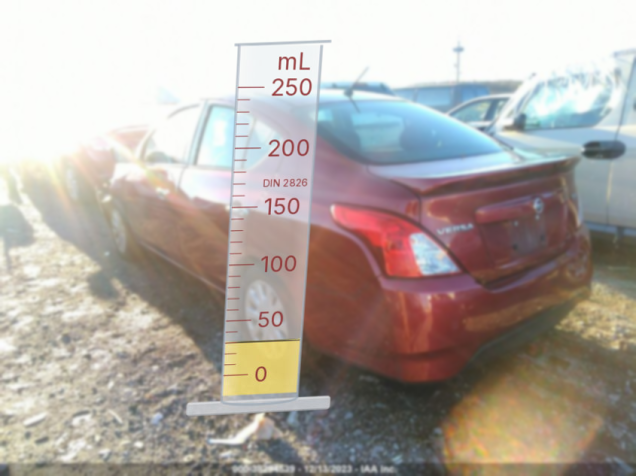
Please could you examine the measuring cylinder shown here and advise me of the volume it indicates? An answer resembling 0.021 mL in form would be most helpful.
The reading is 30 mL
